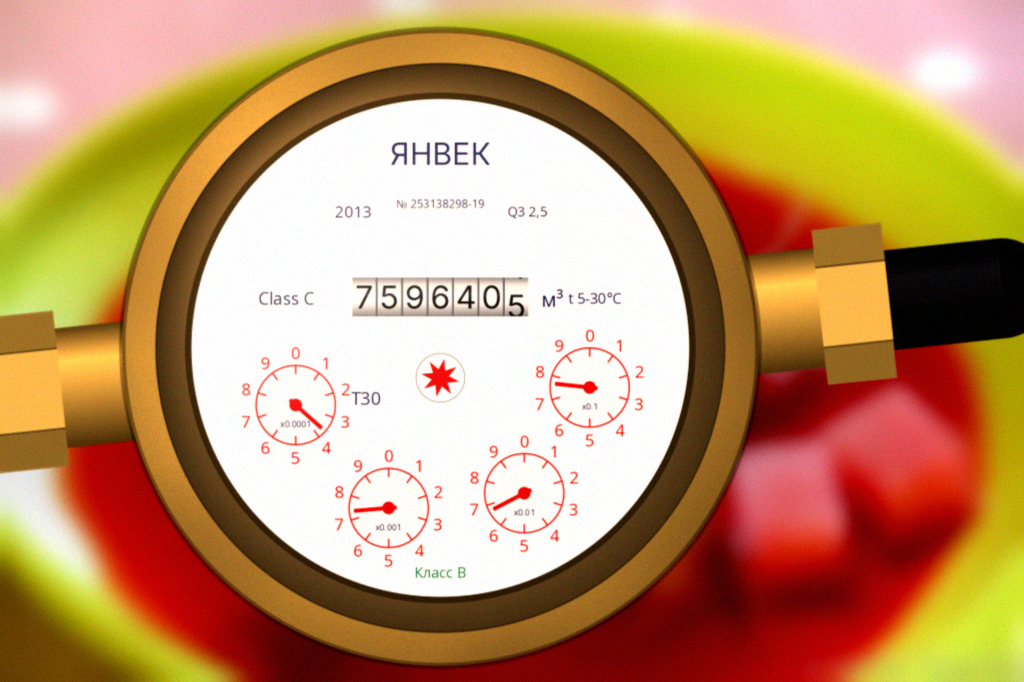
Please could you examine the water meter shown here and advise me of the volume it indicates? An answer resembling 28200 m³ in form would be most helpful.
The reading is 7596404.7673 m³
